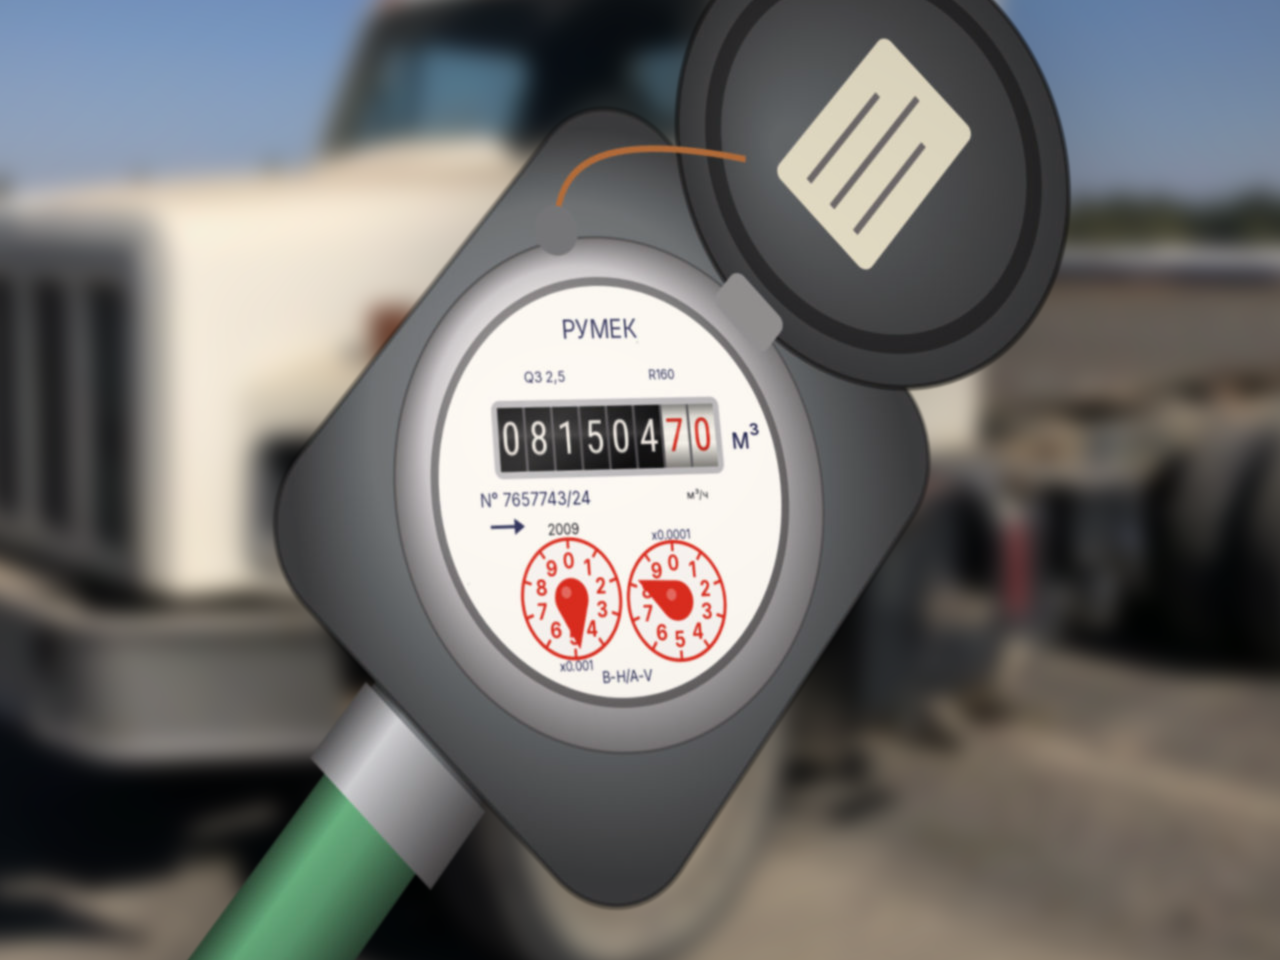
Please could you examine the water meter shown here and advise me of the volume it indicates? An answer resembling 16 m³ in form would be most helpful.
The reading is 81504.7048 m³
